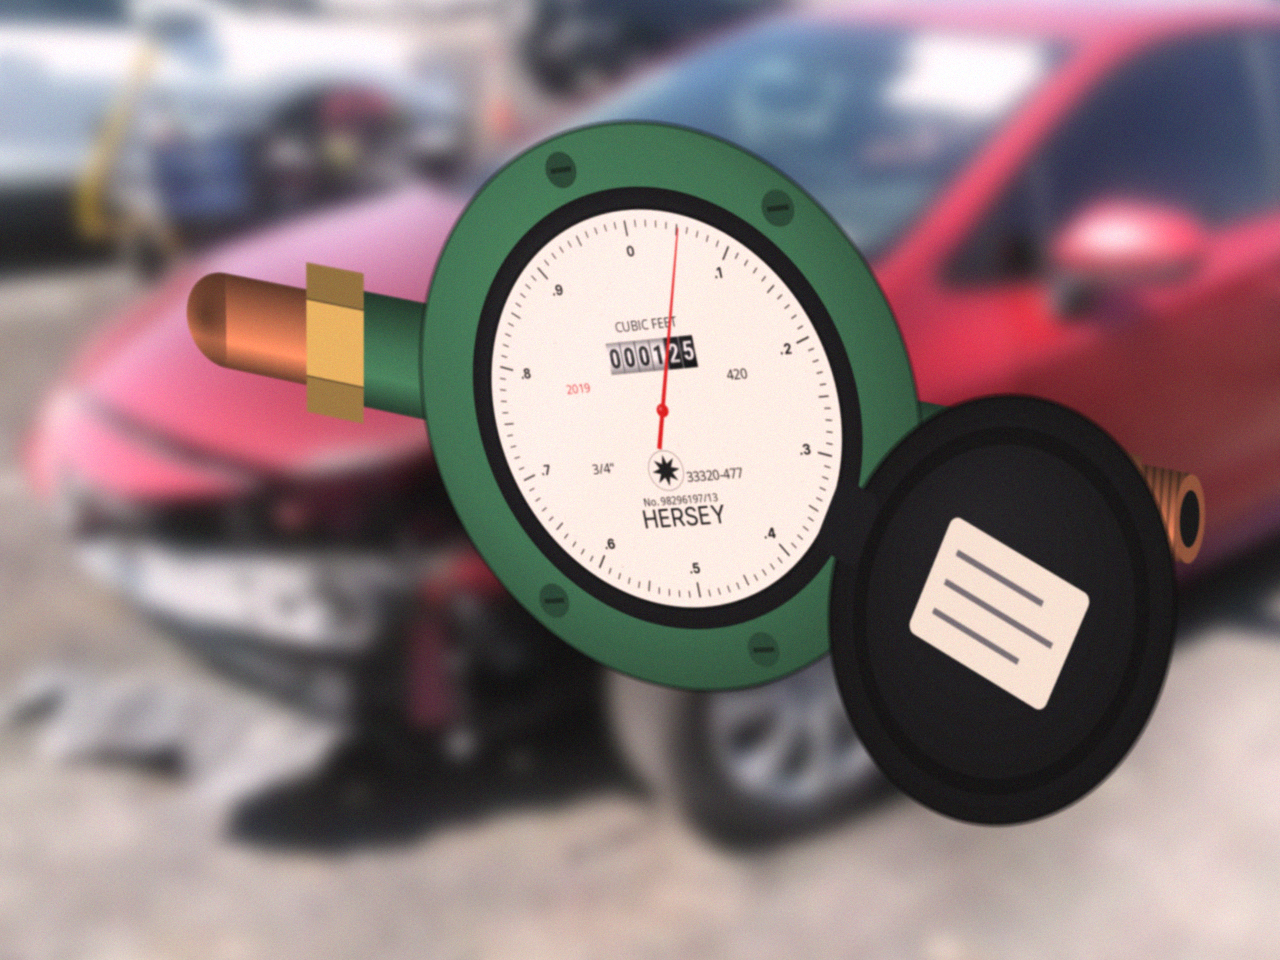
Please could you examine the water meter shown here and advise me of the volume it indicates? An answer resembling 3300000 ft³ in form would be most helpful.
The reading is 125.05 ft³
